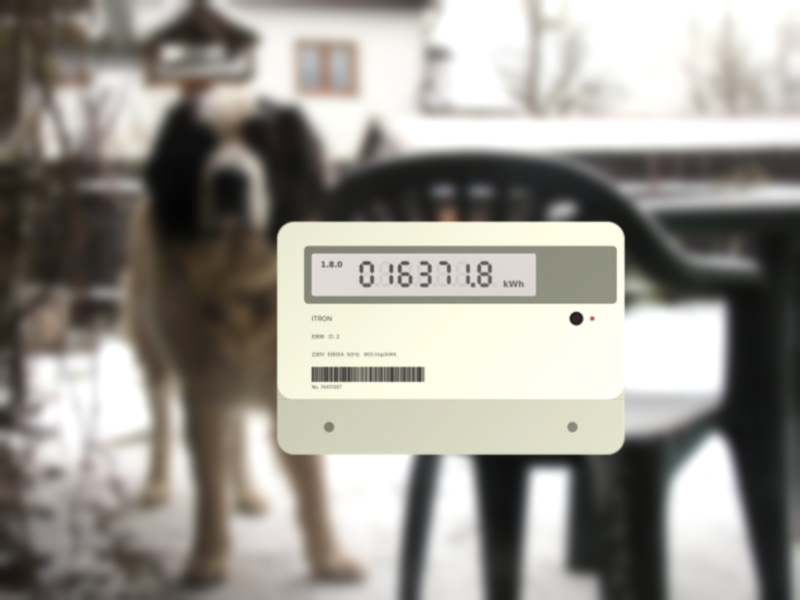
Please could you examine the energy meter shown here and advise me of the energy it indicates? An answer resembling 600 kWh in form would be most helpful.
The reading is 16371.8 kWh
